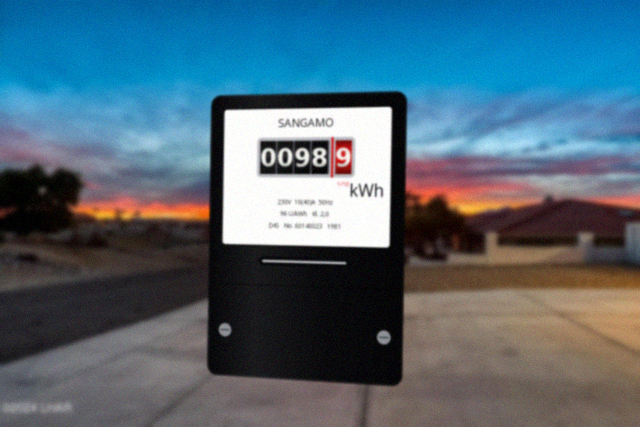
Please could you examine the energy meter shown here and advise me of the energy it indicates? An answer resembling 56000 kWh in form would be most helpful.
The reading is 98.9 kWh
